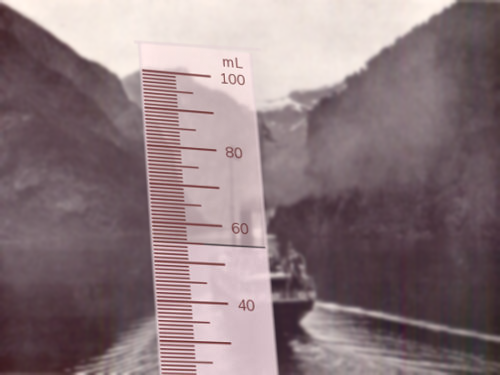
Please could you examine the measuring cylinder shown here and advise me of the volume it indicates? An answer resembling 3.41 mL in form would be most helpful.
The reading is 55 mL
